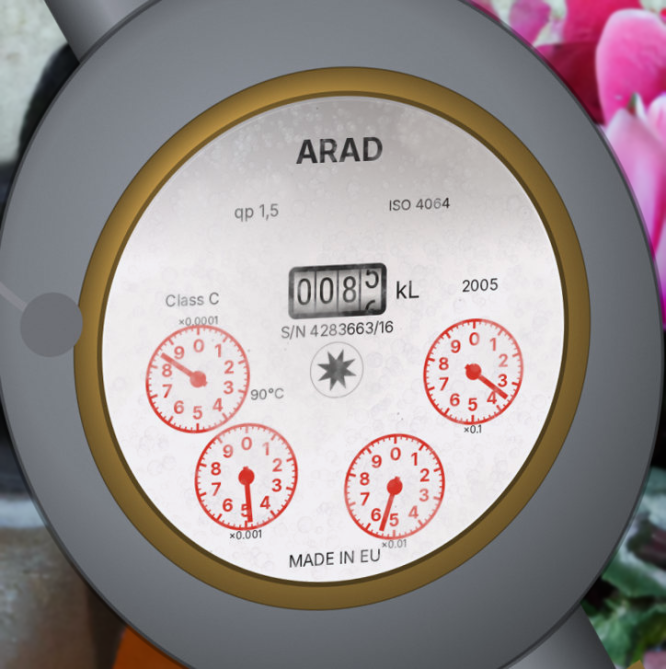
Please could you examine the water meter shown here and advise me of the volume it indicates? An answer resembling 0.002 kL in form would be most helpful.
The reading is 85.3548 kL
